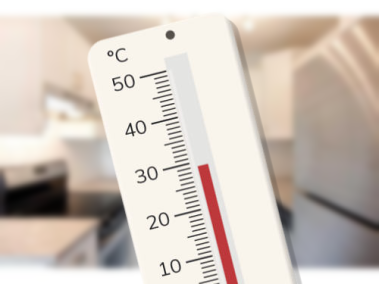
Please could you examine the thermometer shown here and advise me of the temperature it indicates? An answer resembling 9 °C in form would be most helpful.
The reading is 29 °C
